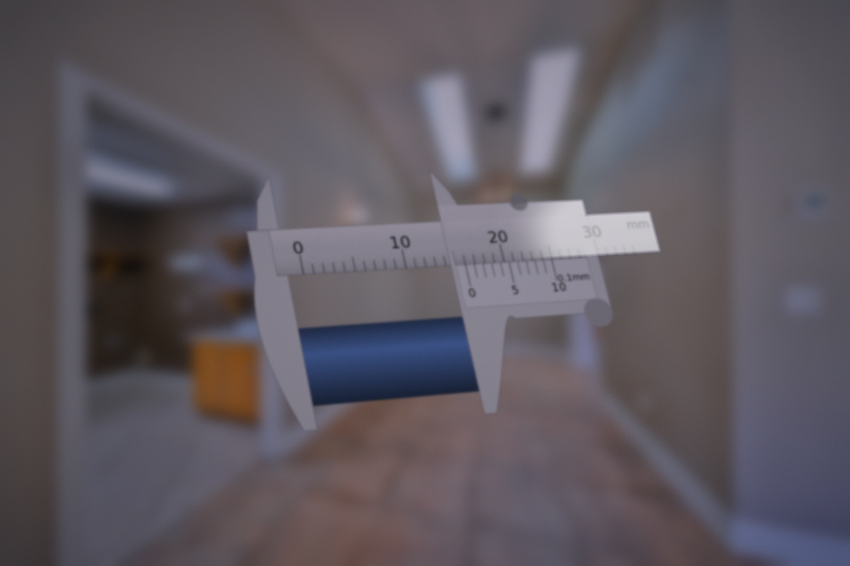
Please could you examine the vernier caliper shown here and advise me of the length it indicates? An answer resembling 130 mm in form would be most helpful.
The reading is 16.0 mm
